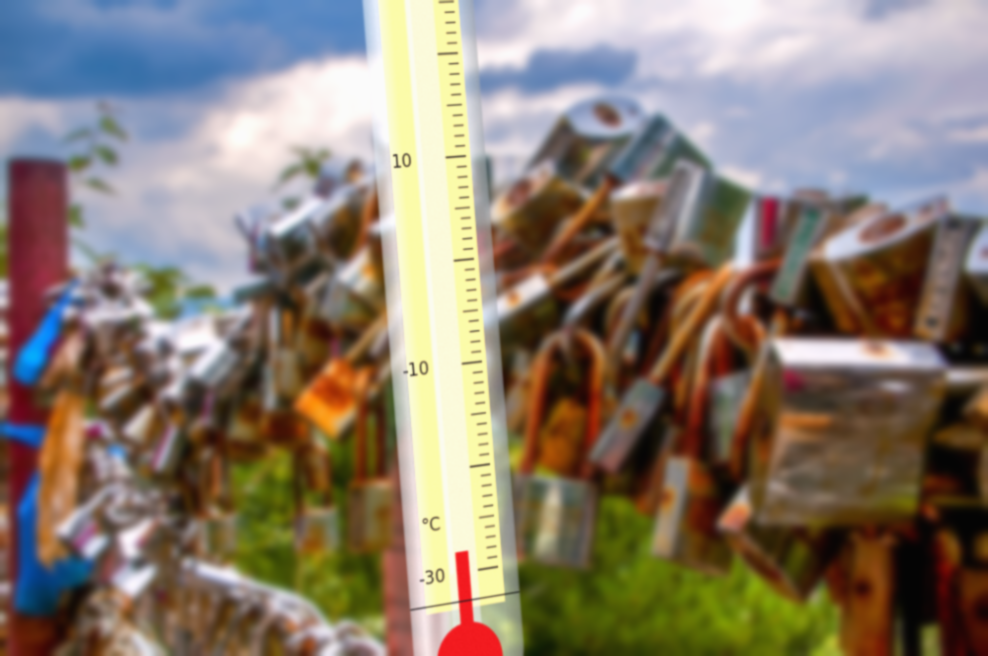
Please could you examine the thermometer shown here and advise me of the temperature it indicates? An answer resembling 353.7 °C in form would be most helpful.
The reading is -28 °C
